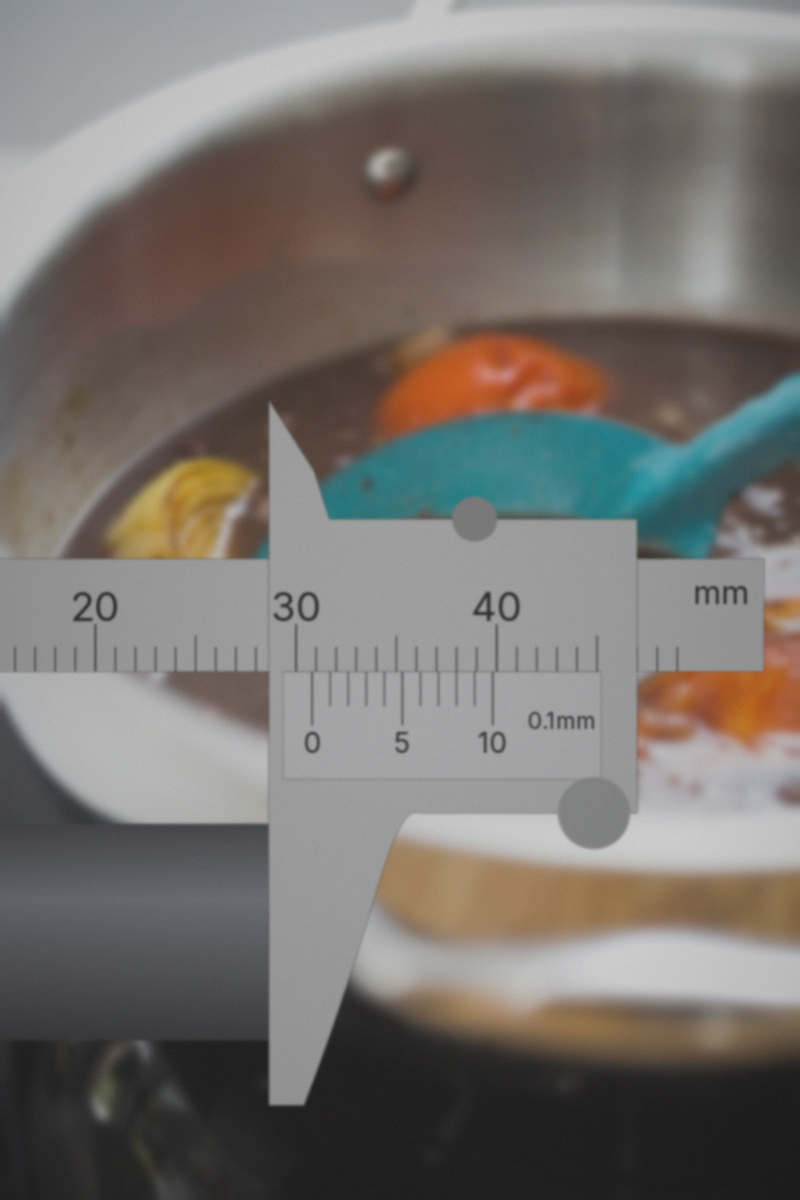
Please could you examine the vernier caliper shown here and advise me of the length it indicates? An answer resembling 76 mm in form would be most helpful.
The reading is 30.8 mm
